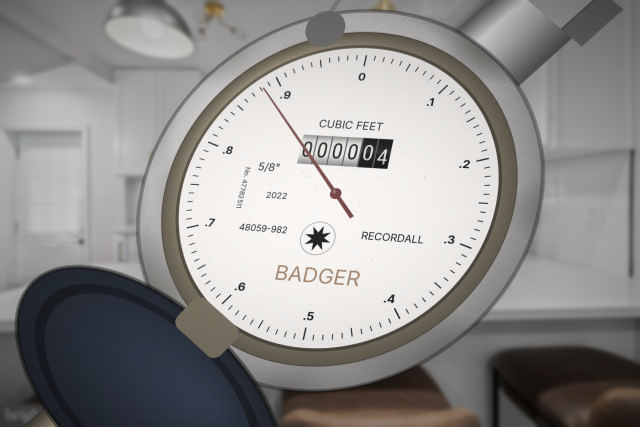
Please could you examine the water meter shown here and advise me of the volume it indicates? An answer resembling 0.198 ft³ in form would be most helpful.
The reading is 3.88 ft³
